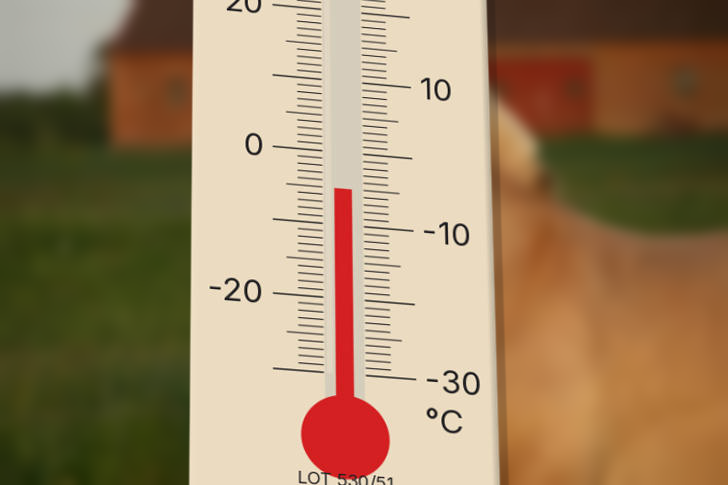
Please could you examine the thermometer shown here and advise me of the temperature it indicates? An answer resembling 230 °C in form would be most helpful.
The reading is -5 °C
